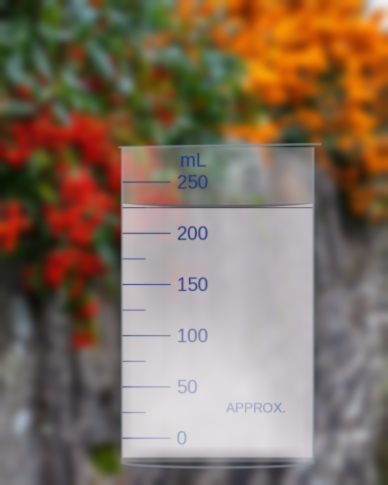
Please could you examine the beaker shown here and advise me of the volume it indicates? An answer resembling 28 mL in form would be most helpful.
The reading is 225 mL
